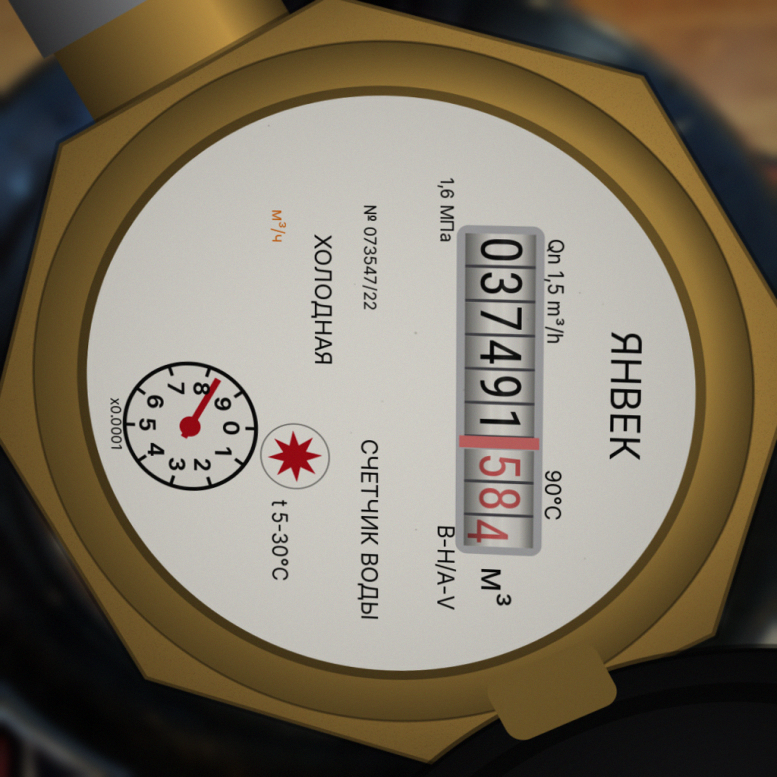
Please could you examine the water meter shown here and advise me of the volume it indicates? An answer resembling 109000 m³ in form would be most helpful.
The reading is 37491.5838 m³
